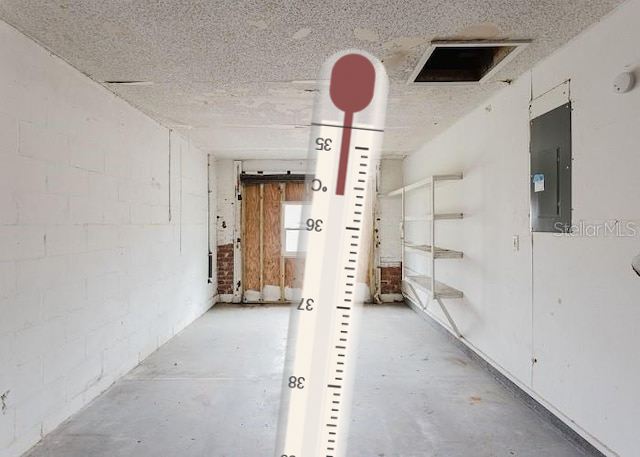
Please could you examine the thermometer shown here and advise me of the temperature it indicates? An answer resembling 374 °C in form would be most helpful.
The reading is 35.6 °C
